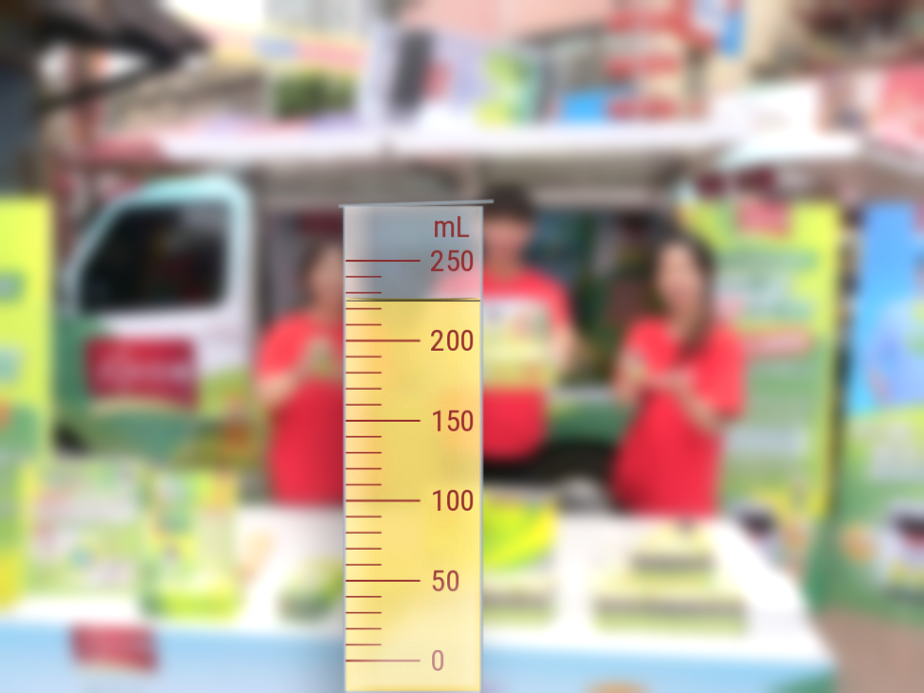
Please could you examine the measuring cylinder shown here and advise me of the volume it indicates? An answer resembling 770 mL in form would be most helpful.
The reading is 225 mL
